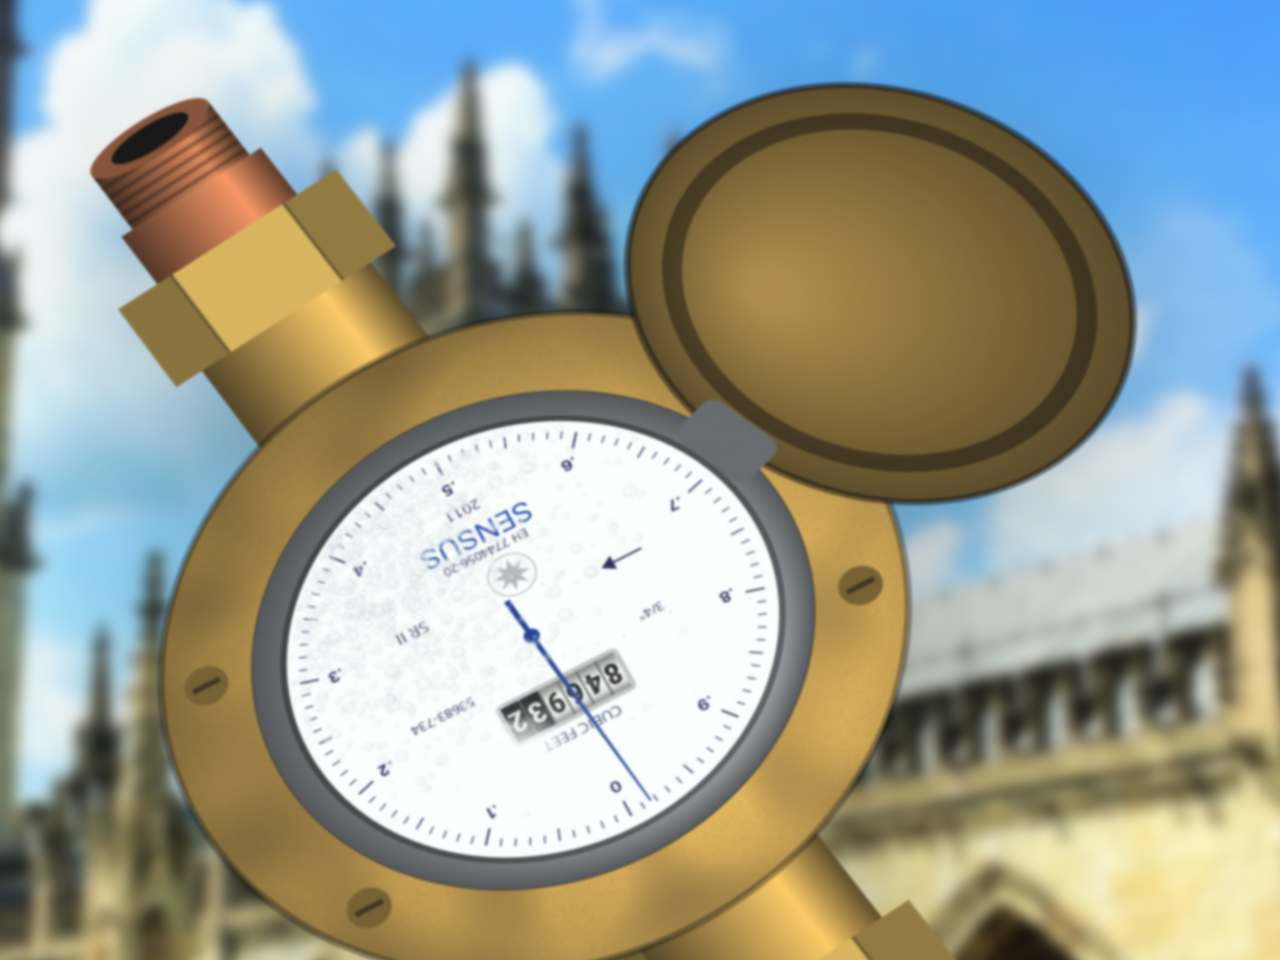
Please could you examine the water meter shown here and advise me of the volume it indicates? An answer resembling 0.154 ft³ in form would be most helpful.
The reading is 846931.98 ft³
